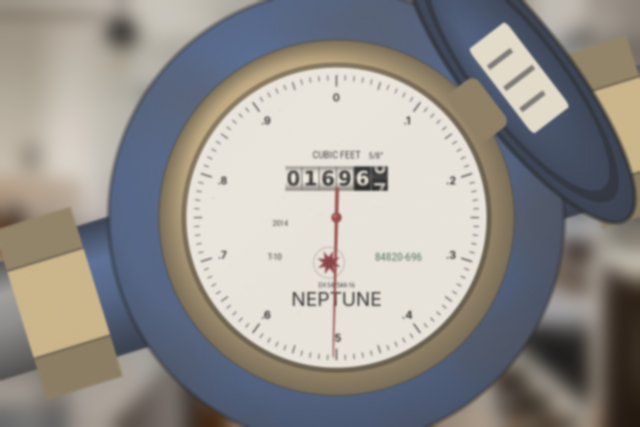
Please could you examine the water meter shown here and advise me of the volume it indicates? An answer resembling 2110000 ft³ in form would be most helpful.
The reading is 16966.50 ft³
